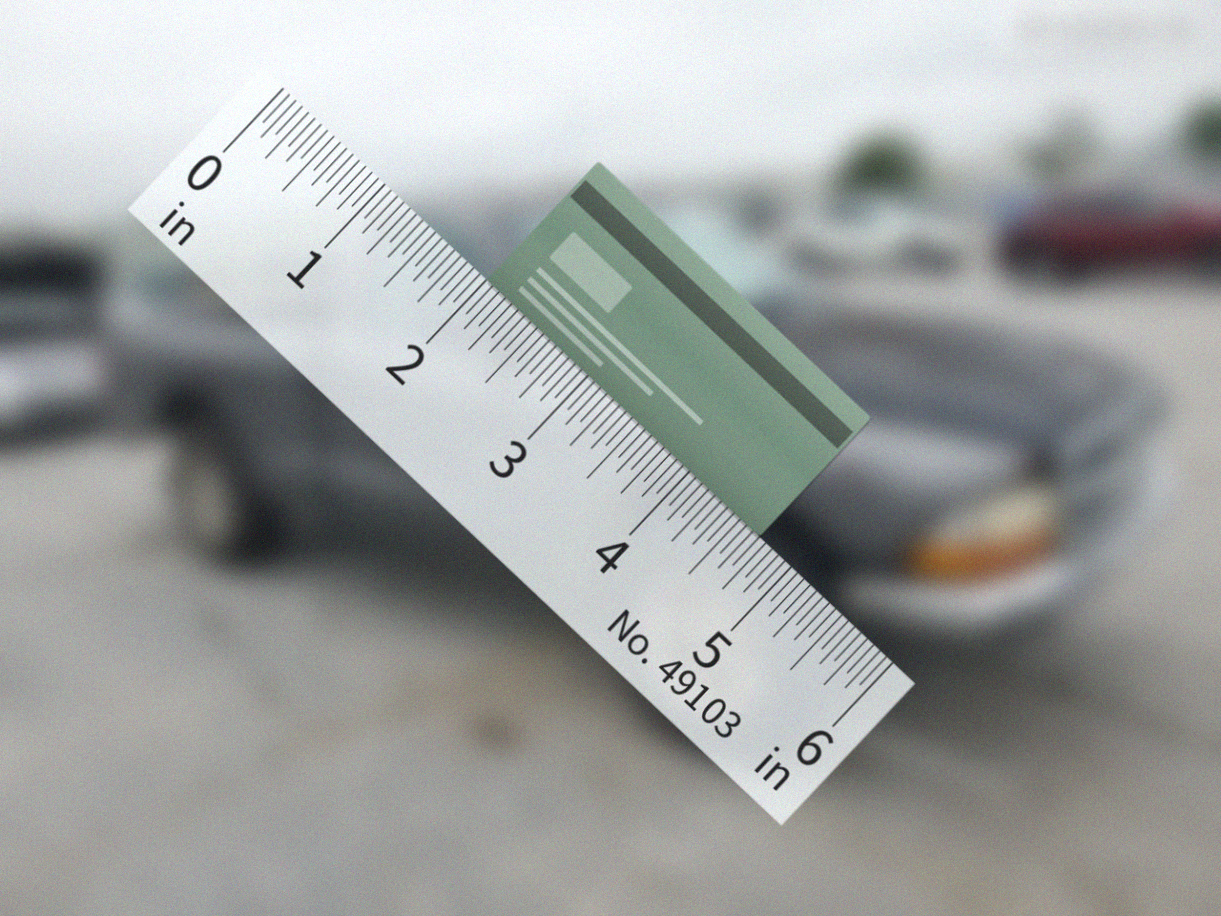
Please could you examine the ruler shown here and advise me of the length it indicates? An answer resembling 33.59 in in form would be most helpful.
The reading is 2.6875 in
